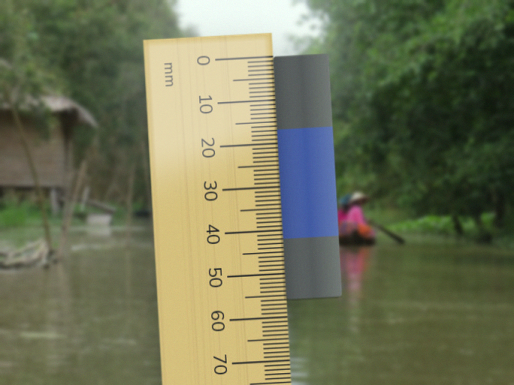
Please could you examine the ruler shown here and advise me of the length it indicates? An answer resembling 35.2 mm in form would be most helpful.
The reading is 56 mm
